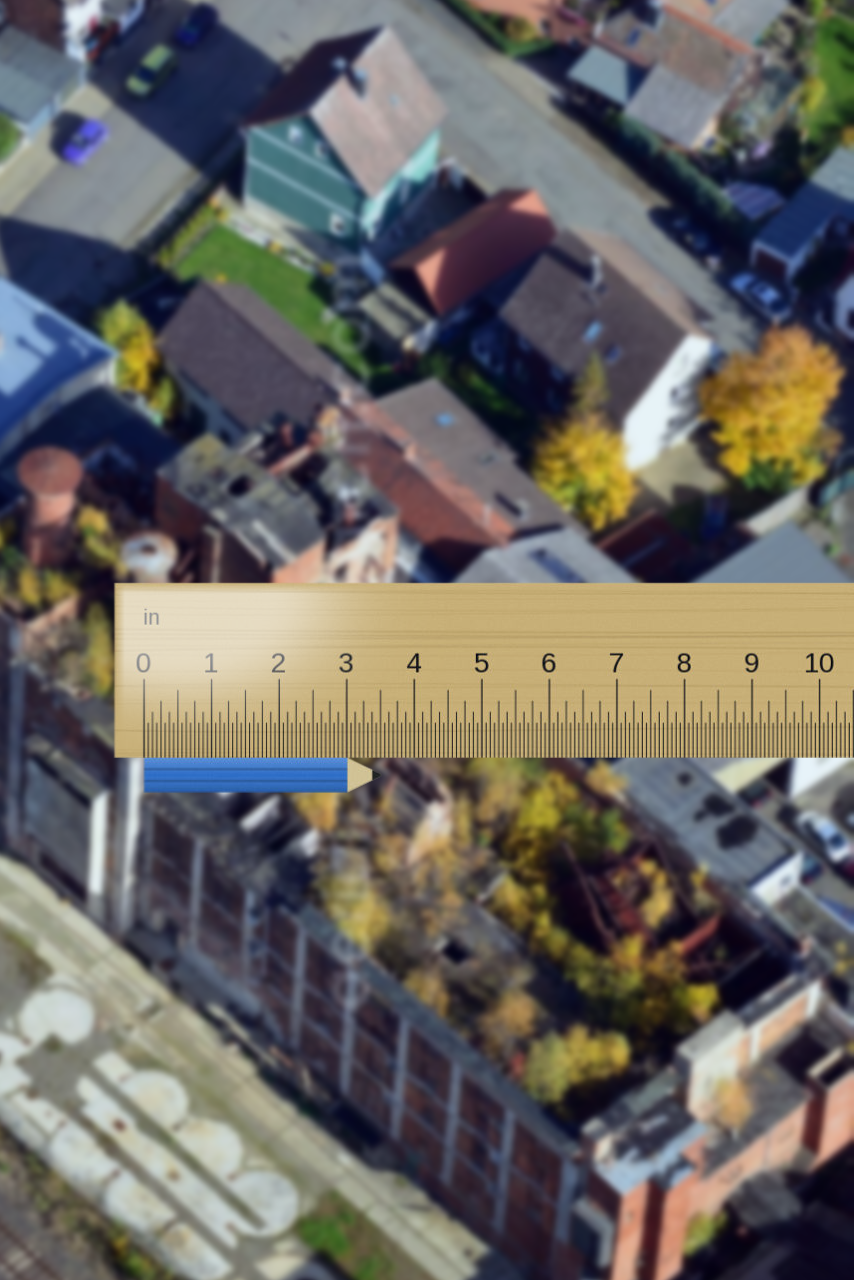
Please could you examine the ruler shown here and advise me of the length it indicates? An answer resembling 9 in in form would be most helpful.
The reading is 3.5 in
